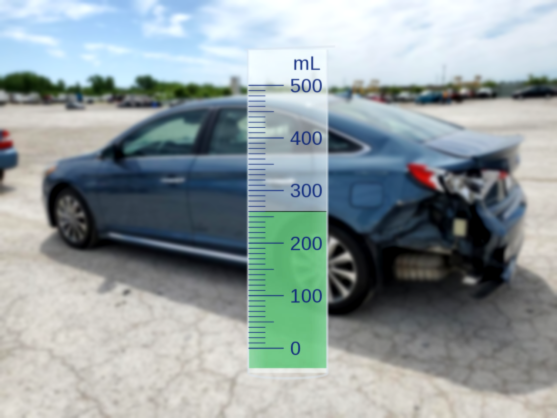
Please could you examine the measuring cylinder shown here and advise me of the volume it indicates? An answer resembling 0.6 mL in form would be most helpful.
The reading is 260 mL
